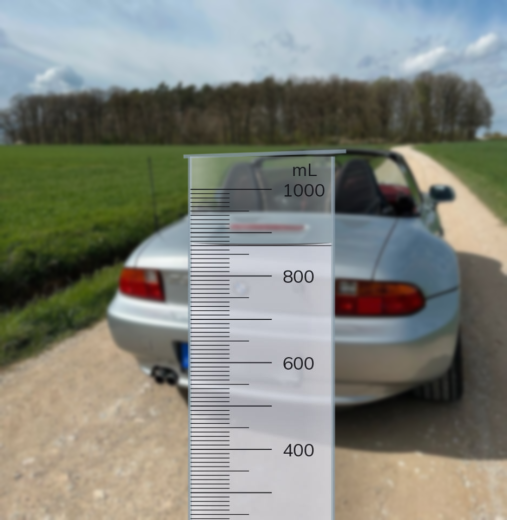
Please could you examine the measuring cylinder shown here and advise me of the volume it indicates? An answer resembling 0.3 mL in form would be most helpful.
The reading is 870 mL
